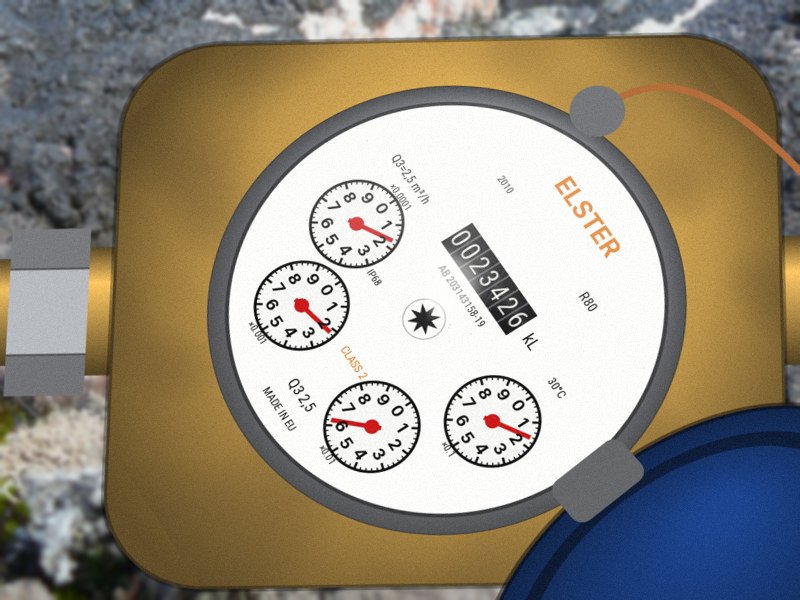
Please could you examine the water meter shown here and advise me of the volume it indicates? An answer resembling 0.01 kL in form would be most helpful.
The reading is 23426.1621 kL
